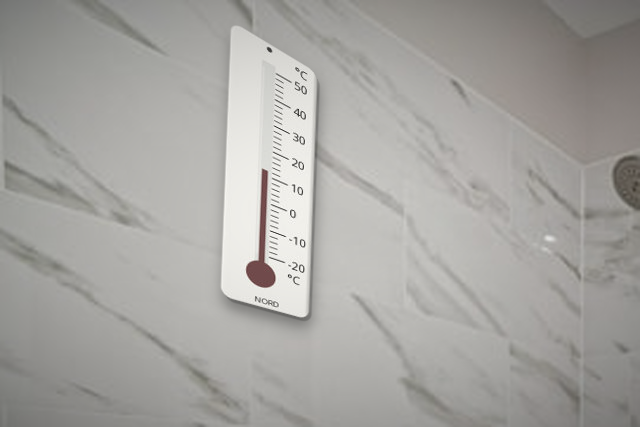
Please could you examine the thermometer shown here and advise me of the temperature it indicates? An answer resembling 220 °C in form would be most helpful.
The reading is 12 °C
